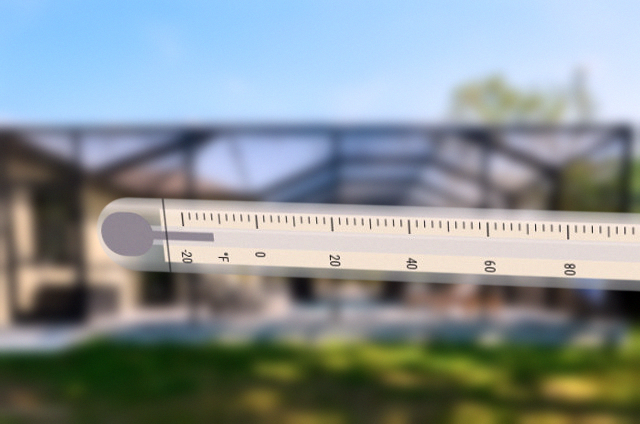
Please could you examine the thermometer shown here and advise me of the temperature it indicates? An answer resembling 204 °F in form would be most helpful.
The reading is -12 °F
